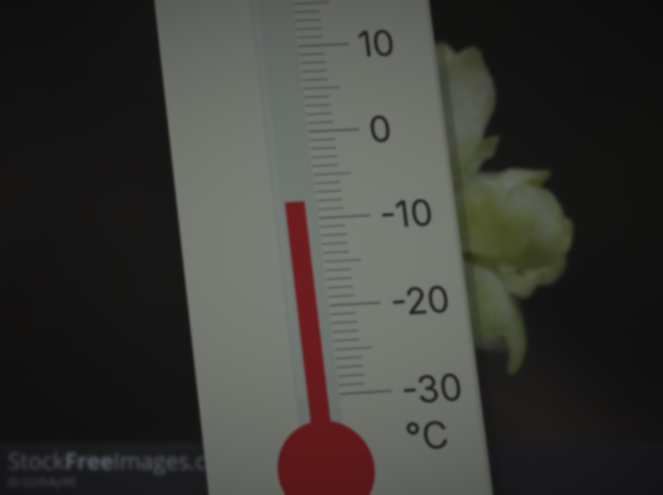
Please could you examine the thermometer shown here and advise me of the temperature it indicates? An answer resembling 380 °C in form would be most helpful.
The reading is -8 °C
